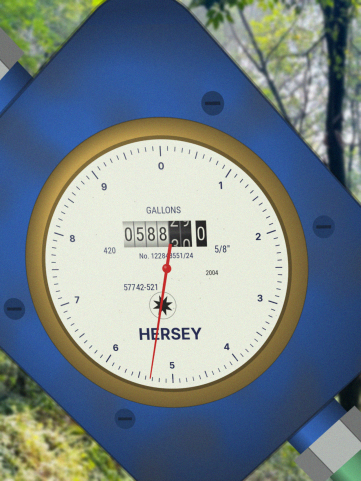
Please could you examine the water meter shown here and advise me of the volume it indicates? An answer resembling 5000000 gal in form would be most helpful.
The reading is 588295.3 gal
